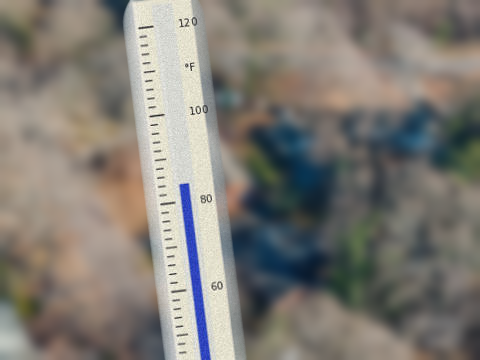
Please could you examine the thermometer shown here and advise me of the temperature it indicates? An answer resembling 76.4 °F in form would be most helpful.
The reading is 84 °F
